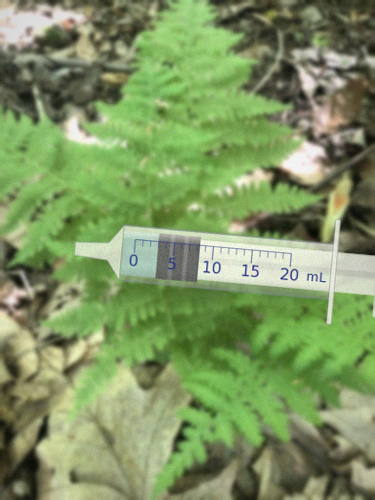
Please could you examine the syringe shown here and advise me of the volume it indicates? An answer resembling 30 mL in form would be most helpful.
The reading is 3 mL
